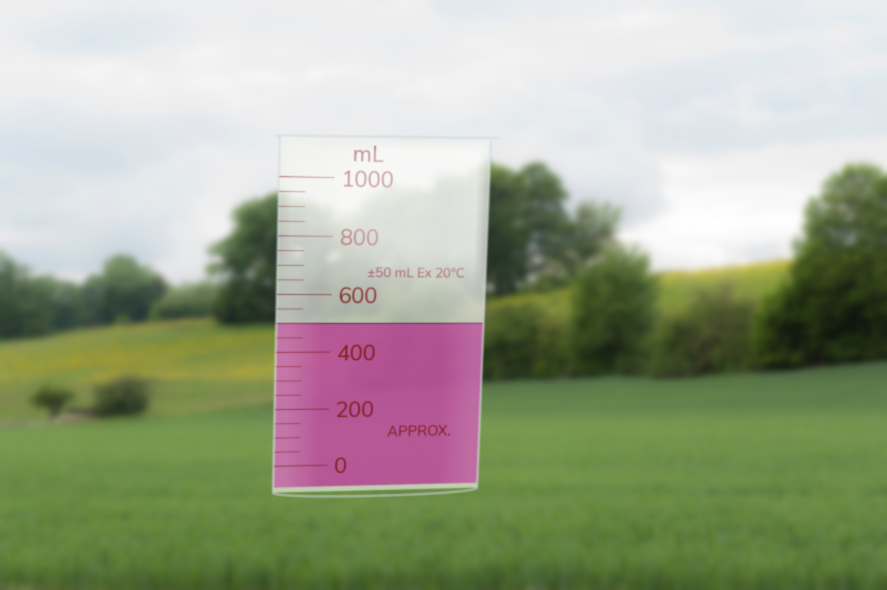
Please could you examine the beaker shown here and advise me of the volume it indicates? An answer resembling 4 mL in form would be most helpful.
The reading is 500 mL
